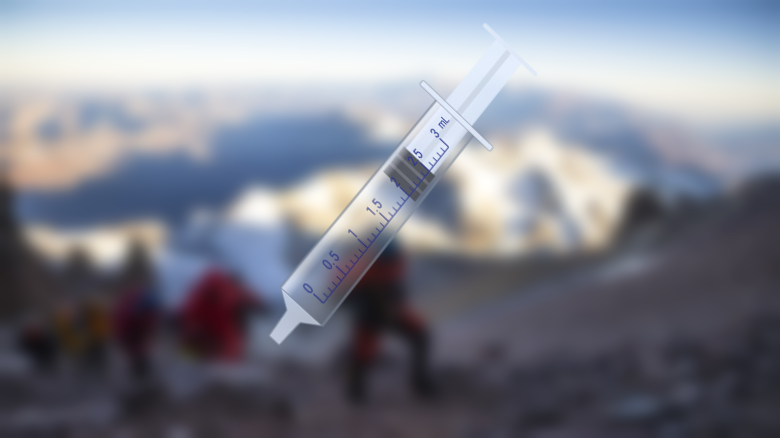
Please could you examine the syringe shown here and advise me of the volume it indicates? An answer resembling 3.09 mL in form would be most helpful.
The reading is 2 mL
